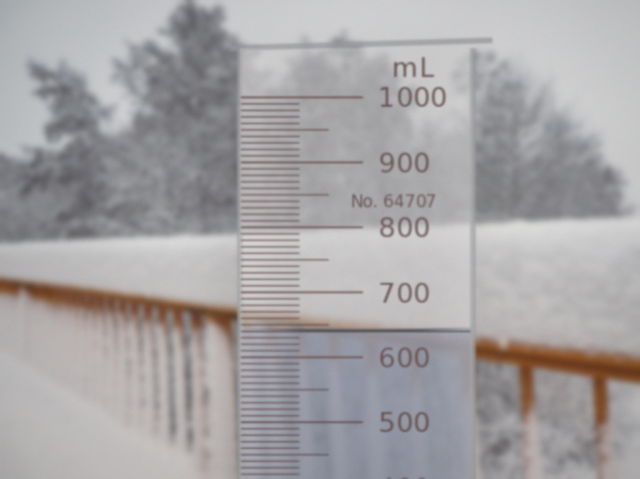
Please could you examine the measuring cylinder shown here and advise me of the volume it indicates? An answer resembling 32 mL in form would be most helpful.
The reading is 640 mL
